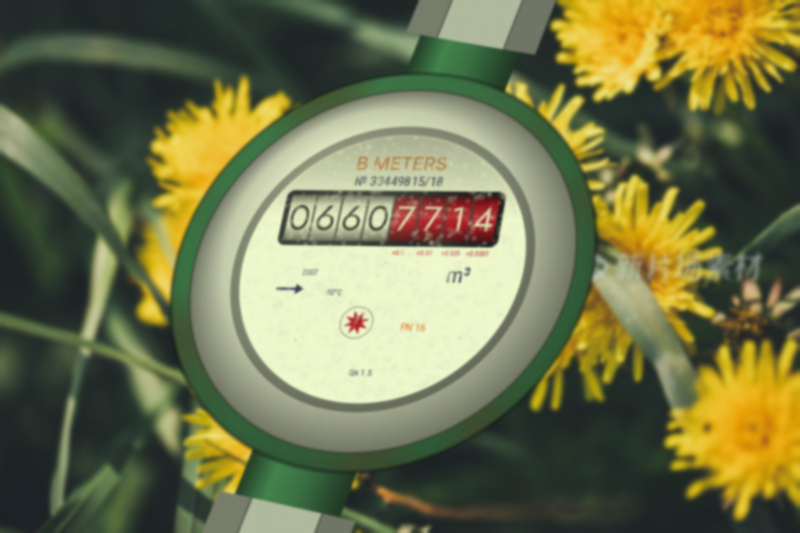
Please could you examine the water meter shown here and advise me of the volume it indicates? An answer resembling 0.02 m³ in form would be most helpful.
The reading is 660.7714 m³
